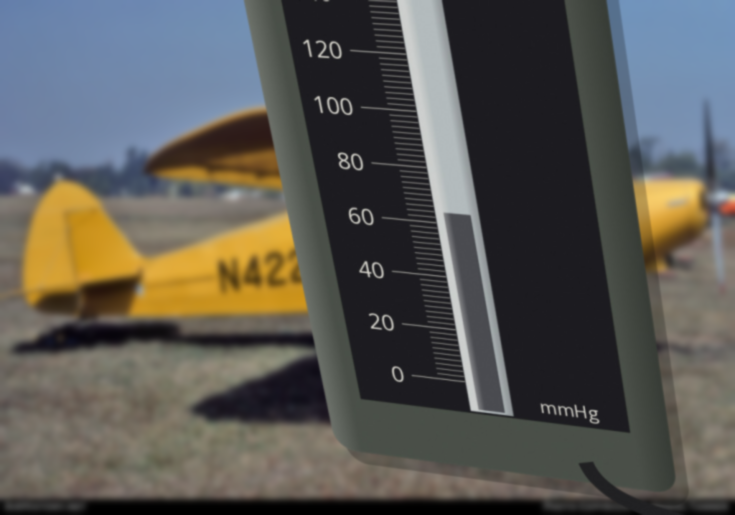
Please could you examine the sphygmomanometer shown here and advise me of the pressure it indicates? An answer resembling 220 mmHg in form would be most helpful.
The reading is 64 mmHg
